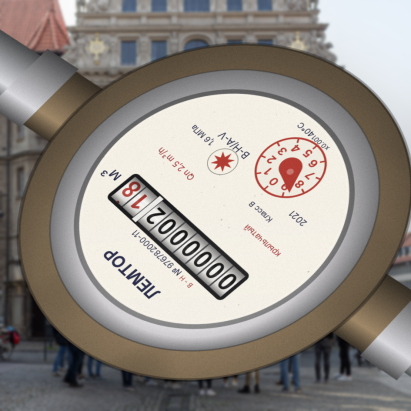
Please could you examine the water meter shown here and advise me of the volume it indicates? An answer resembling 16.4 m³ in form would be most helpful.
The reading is 2.178 m³
